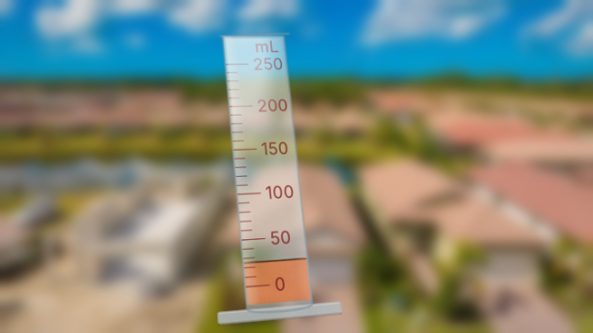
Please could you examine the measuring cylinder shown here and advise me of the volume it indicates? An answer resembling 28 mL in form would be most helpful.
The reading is 25 mL
